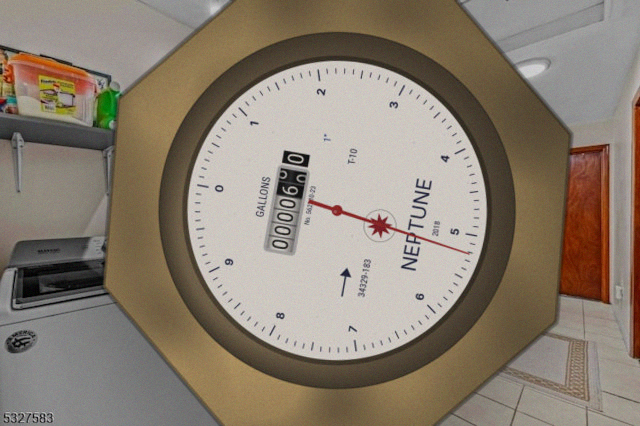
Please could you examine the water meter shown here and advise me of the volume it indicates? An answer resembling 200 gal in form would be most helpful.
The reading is 685.2 gal
